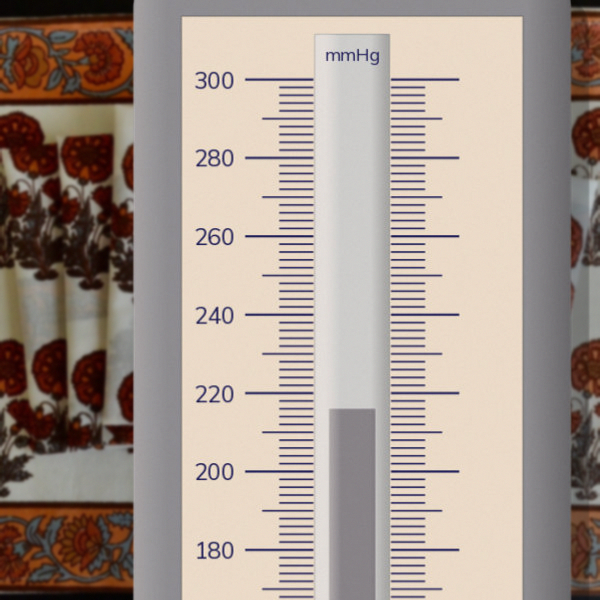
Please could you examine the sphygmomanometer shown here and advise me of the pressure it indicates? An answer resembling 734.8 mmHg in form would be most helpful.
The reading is 216 mmHg
